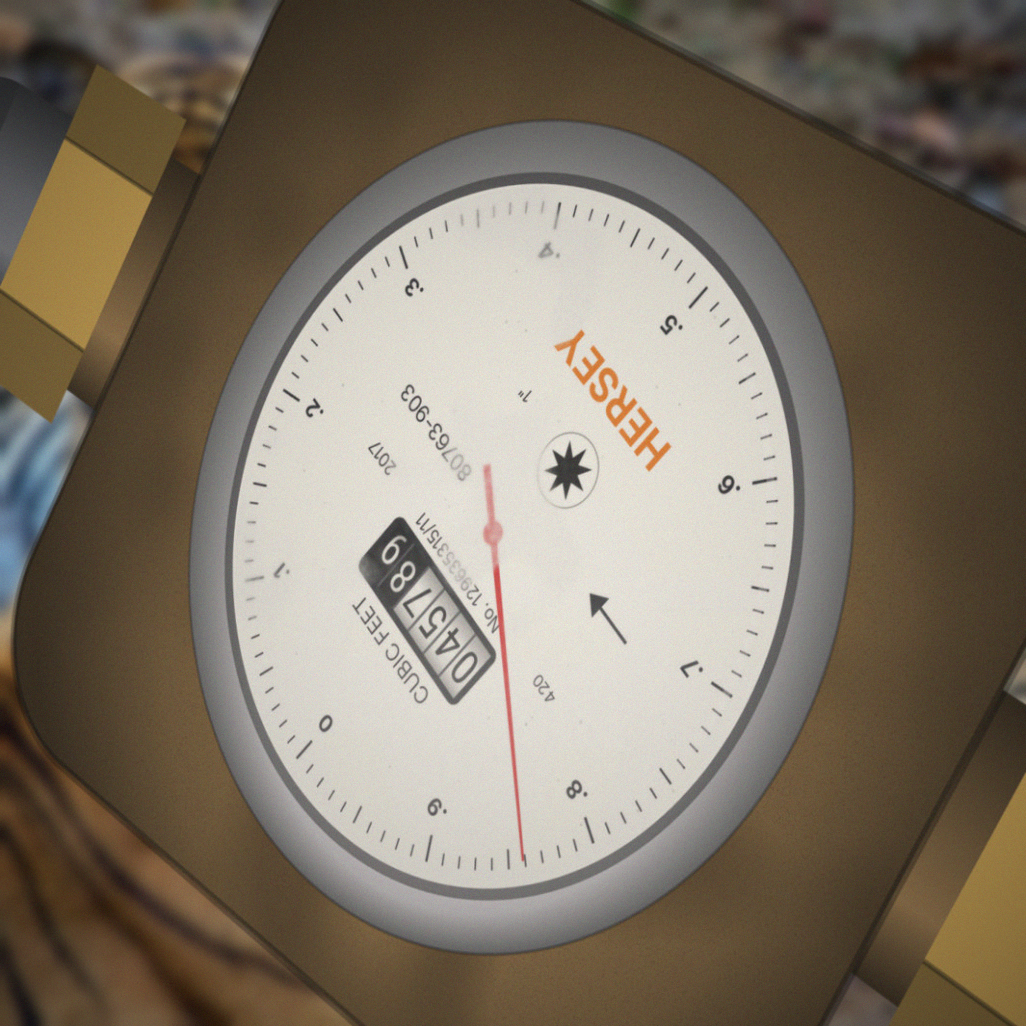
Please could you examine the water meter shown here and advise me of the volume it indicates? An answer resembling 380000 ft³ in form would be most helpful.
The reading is 45788.84 ft³
